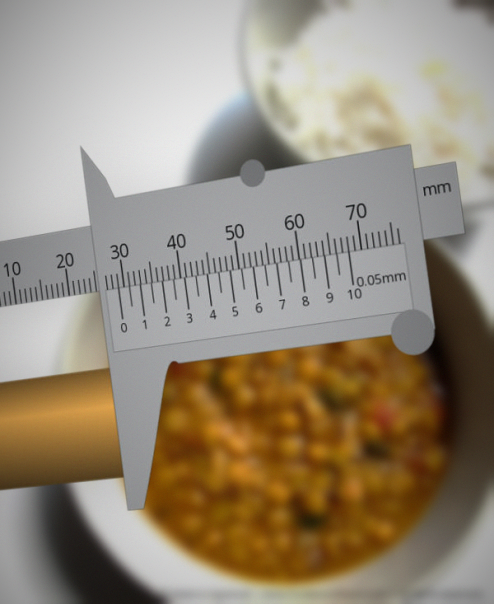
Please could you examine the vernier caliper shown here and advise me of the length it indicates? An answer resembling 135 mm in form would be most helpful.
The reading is 29.0 mm
